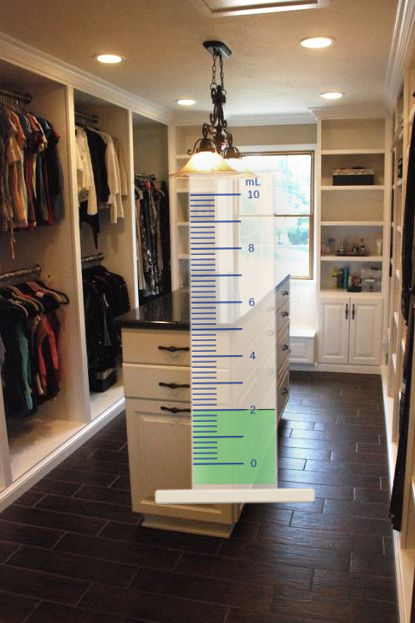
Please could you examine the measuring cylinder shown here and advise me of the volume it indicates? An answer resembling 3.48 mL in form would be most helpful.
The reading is 2 mL
